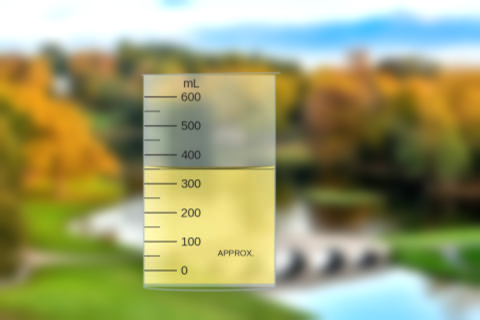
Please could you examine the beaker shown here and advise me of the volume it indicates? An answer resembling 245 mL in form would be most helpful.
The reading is 350 mL
